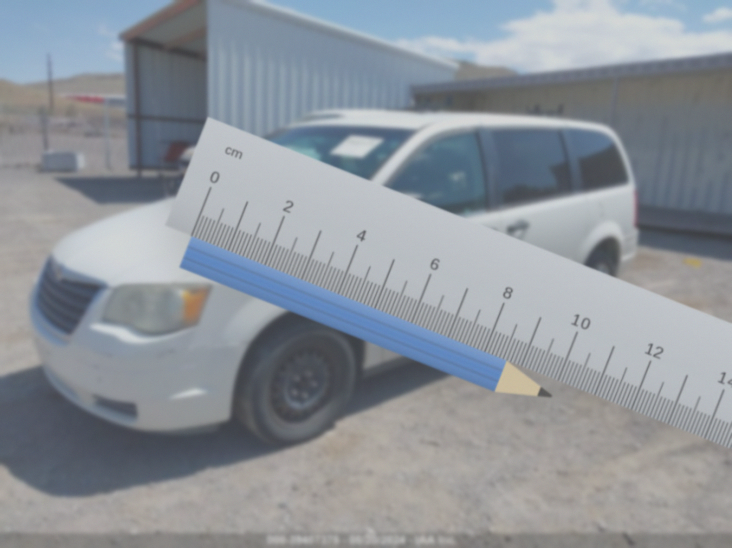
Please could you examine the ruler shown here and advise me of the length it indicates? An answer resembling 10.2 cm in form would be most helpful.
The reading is 10 cm
